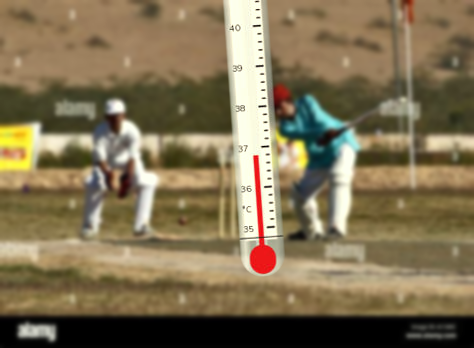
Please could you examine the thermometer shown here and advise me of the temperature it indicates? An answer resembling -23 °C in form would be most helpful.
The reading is 36.8 °C
